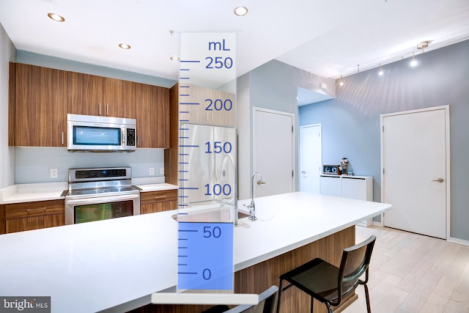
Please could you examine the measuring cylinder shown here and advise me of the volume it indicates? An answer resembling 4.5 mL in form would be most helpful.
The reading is 60 mL
